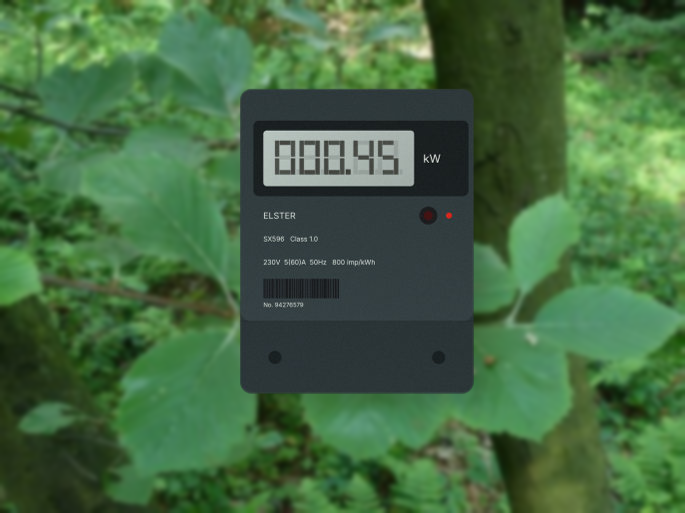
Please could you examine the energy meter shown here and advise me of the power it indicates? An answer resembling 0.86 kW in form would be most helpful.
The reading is 0.45 kW
